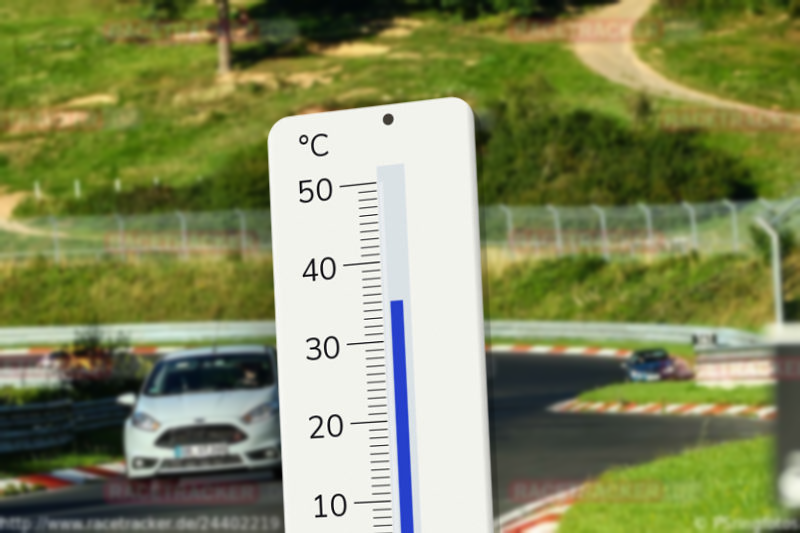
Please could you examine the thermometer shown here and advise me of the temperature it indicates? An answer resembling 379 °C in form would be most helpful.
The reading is 35 °C
